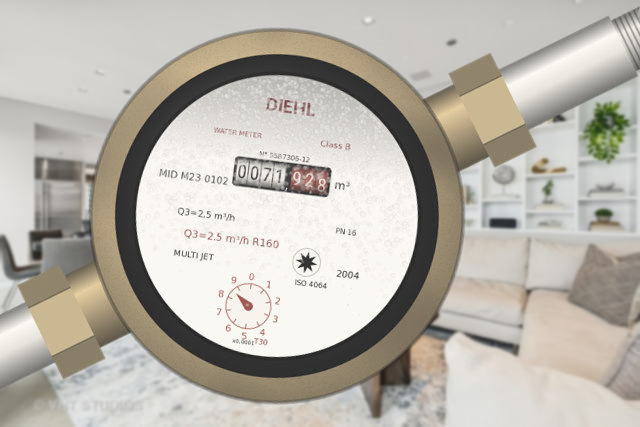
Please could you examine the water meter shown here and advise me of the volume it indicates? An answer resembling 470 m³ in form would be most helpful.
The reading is 71.9278 m³
